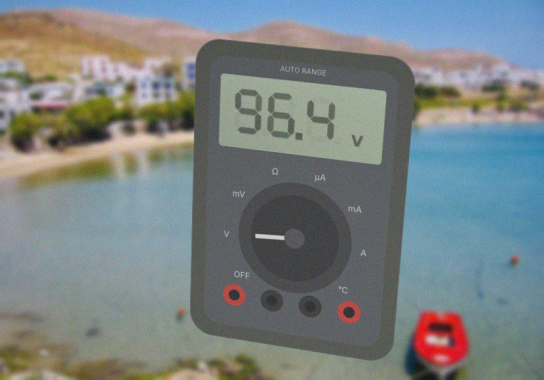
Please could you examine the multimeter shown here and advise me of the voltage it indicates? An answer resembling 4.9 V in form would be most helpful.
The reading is 96.4 V
